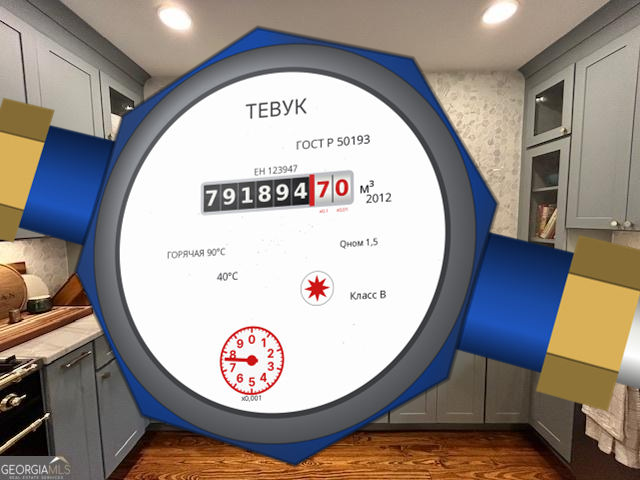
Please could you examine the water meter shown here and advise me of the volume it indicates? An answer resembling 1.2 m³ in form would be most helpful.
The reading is 791894.707 m³
